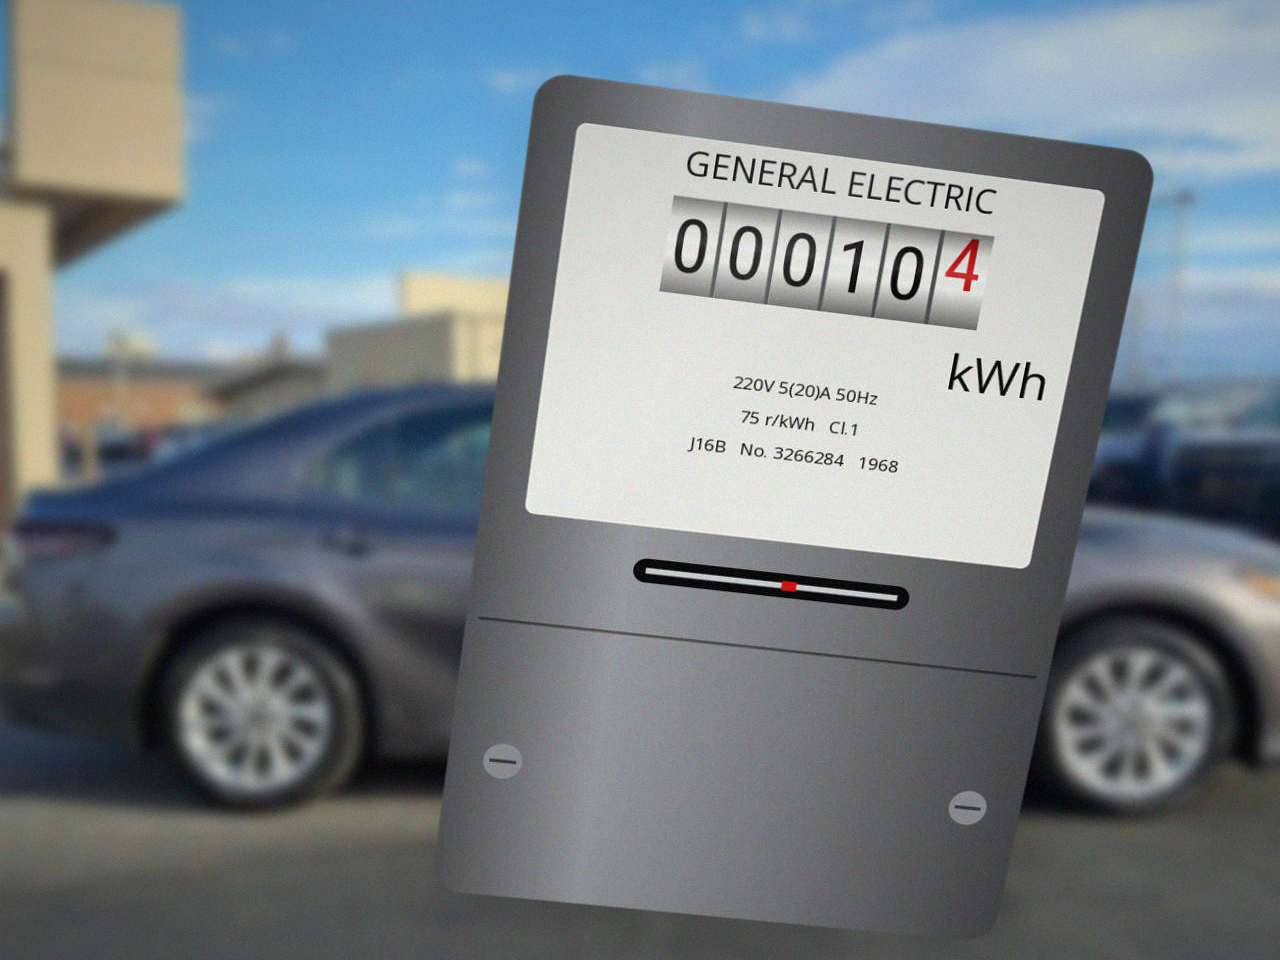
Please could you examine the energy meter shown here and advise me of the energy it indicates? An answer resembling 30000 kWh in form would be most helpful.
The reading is 10.4 kWh
